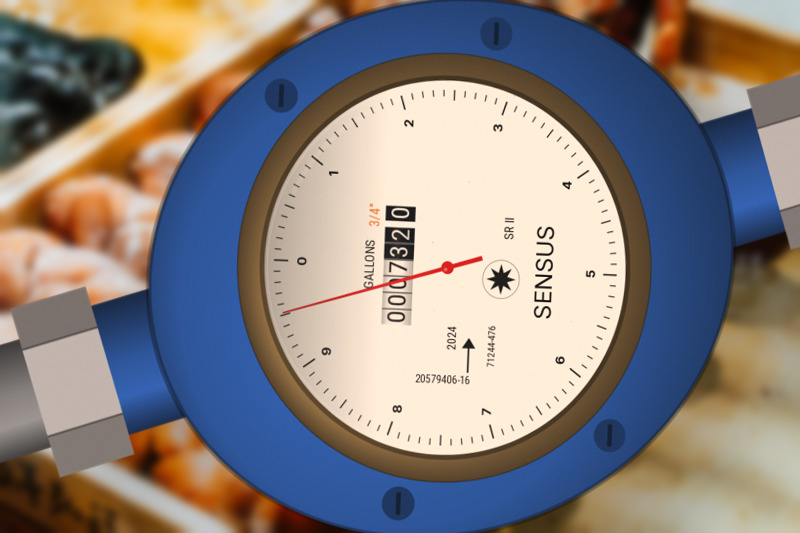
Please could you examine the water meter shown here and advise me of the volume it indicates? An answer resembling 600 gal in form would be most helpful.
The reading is 7319.5 gal
